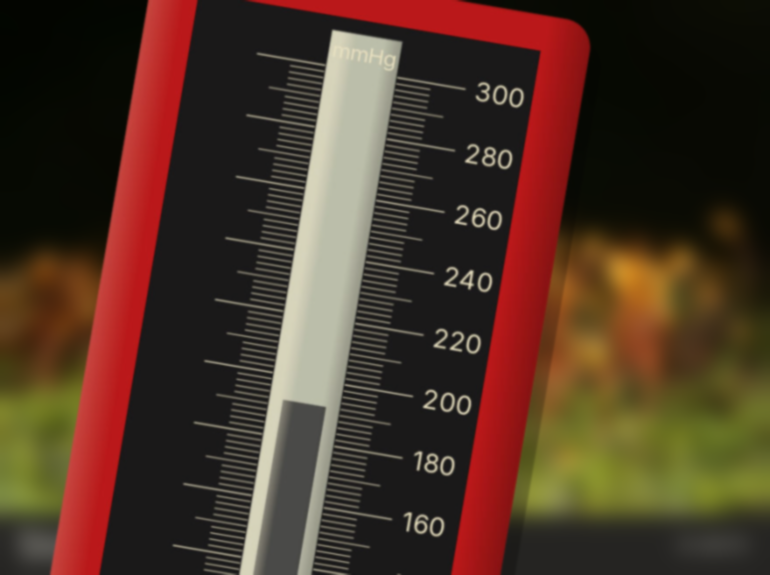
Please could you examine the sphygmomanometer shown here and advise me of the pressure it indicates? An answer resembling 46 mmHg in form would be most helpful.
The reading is 192 mmHg
